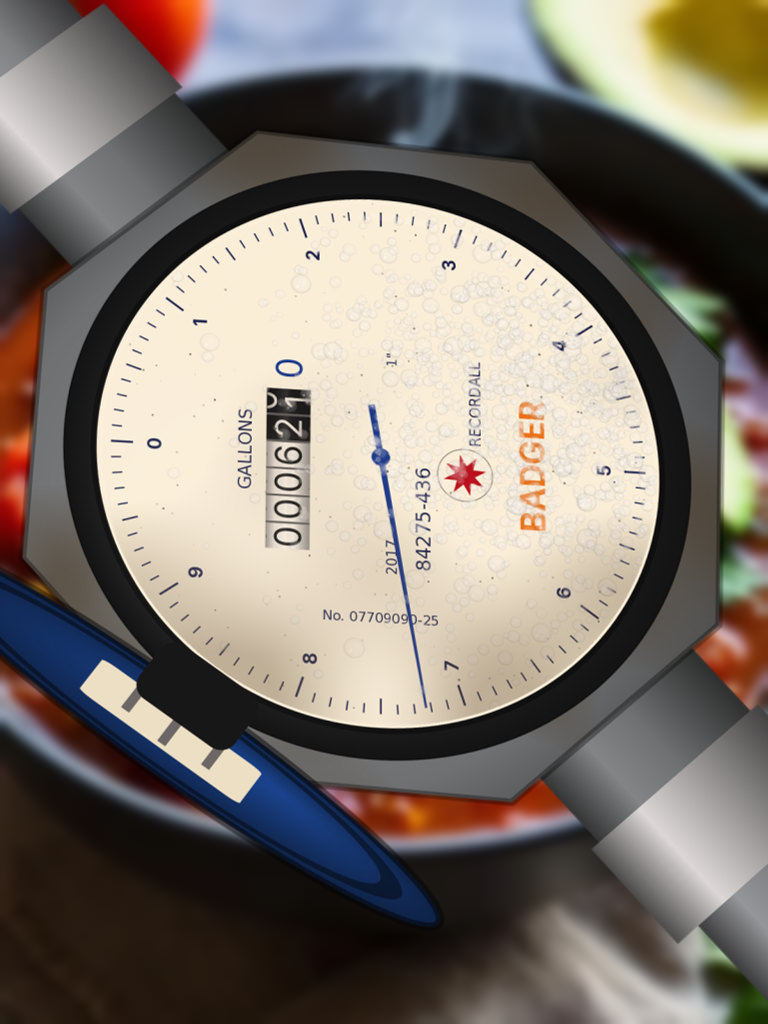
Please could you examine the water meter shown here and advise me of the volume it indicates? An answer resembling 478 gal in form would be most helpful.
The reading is 6207.2 gal
